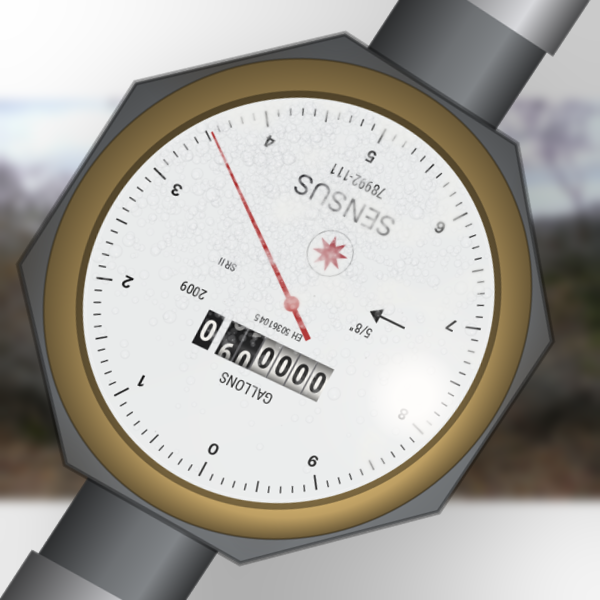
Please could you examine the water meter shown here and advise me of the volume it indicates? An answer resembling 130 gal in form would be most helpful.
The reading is 93.5 gal
